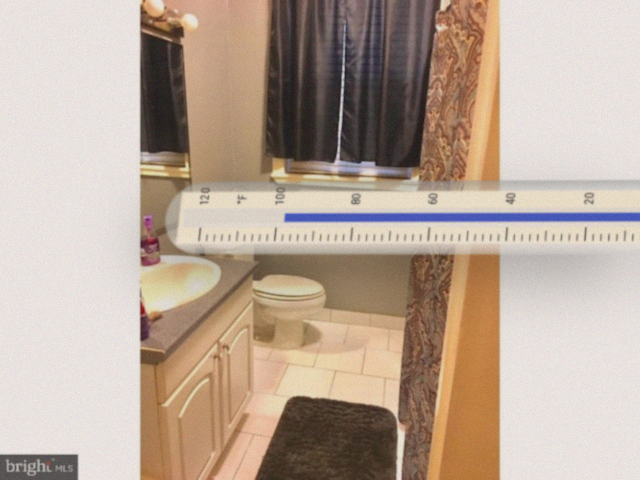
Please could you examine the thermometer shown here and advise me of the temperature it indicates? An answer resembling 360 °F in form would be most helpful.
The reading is 98 °F
